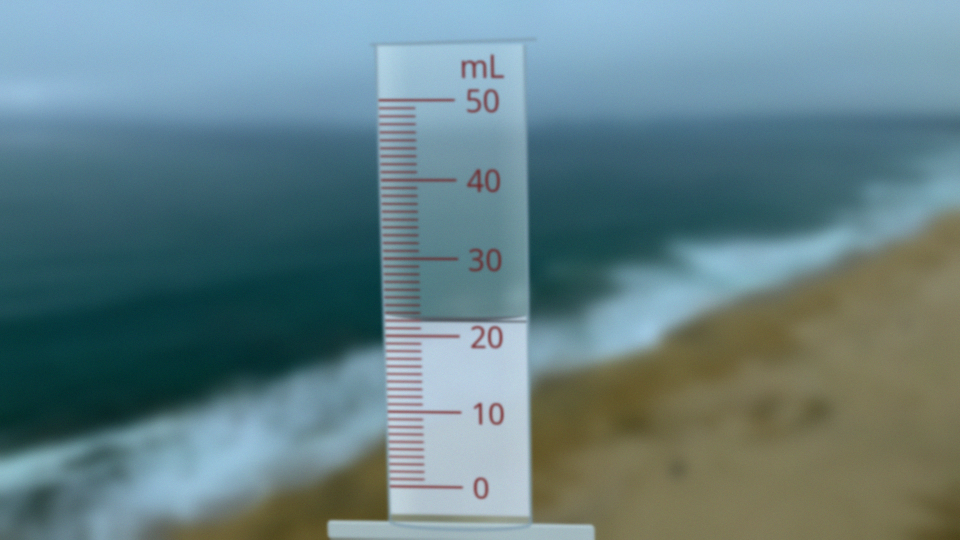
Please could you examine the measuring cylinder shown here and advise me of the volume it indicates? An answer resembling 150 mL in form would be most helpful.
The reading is 22 mL
